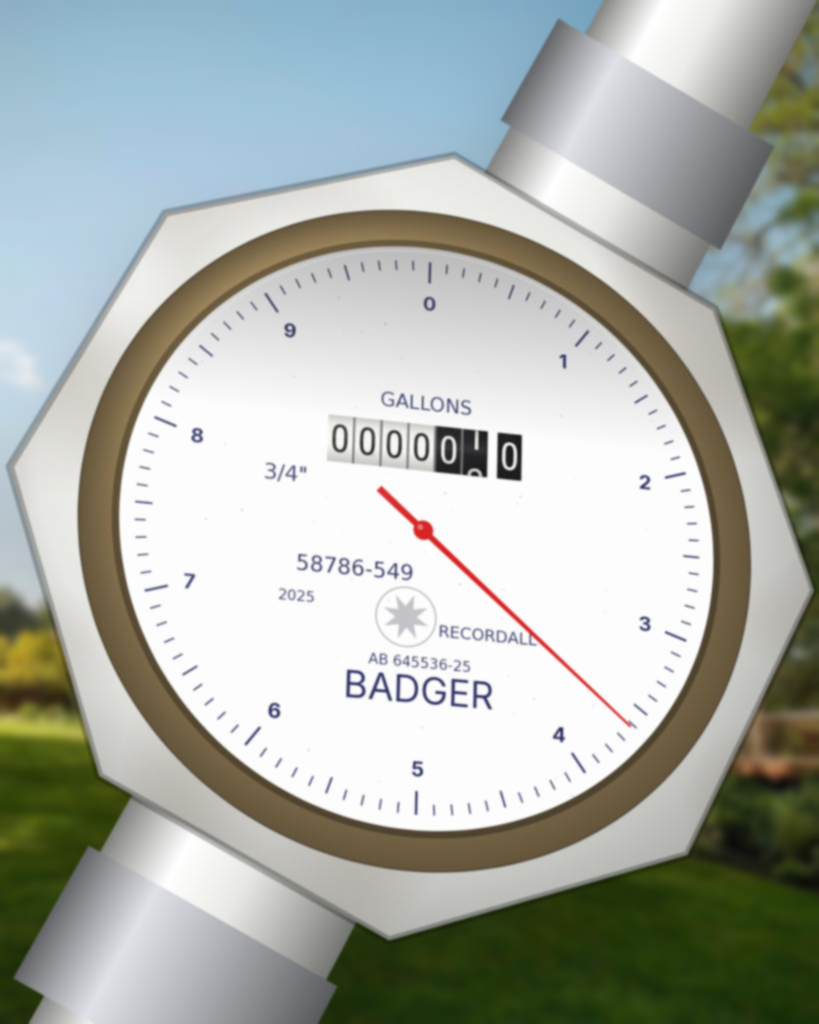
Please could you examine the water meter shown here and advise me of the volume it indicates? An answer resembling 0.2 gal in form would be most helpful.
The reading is 13.6 gal
